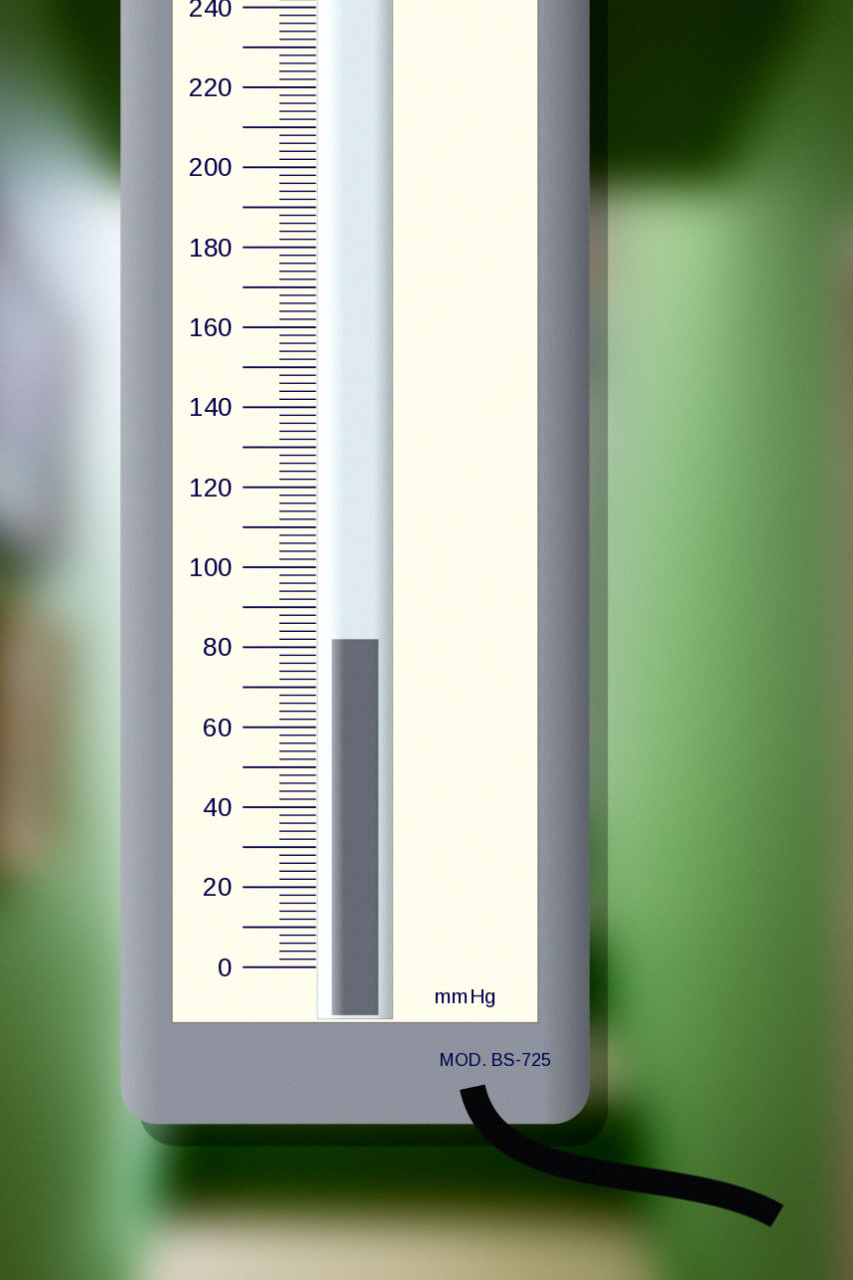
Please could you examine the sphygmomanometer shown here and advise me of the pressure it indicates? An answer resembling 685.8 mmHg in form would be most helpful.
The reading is 82 mmHg
